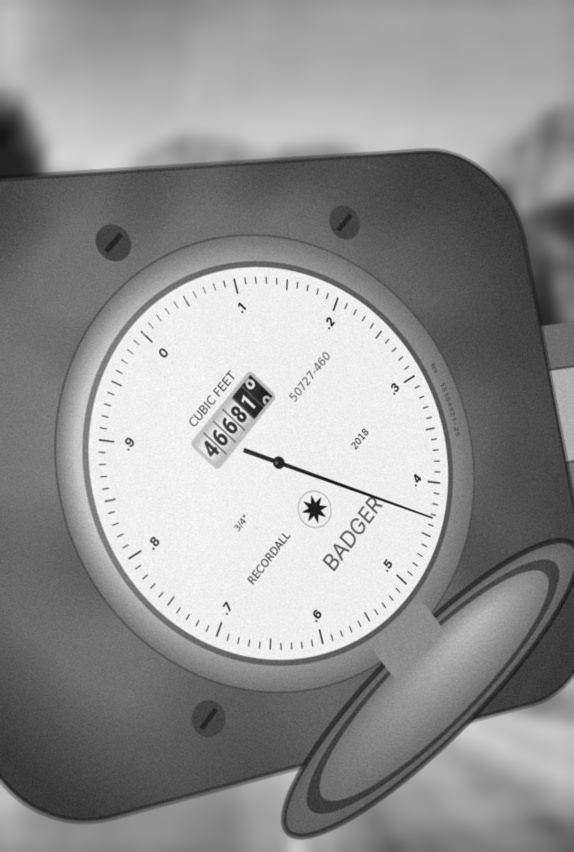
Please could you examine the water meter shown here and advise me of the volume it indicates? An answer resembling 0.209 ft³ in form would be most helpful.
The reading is 466818.43 ft³
